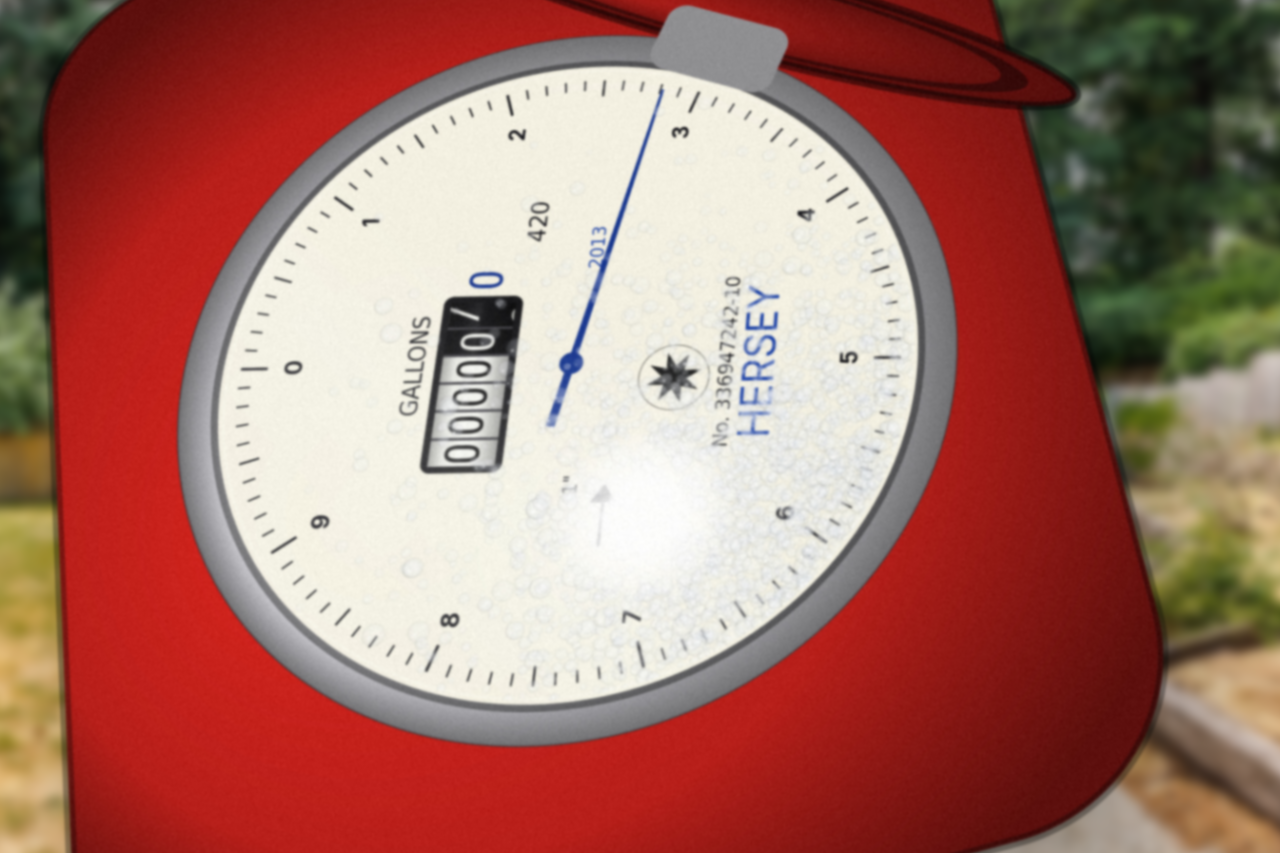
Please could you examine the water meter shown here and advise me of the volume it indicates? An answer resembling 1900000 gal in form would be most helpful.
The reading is 72.8 gal
